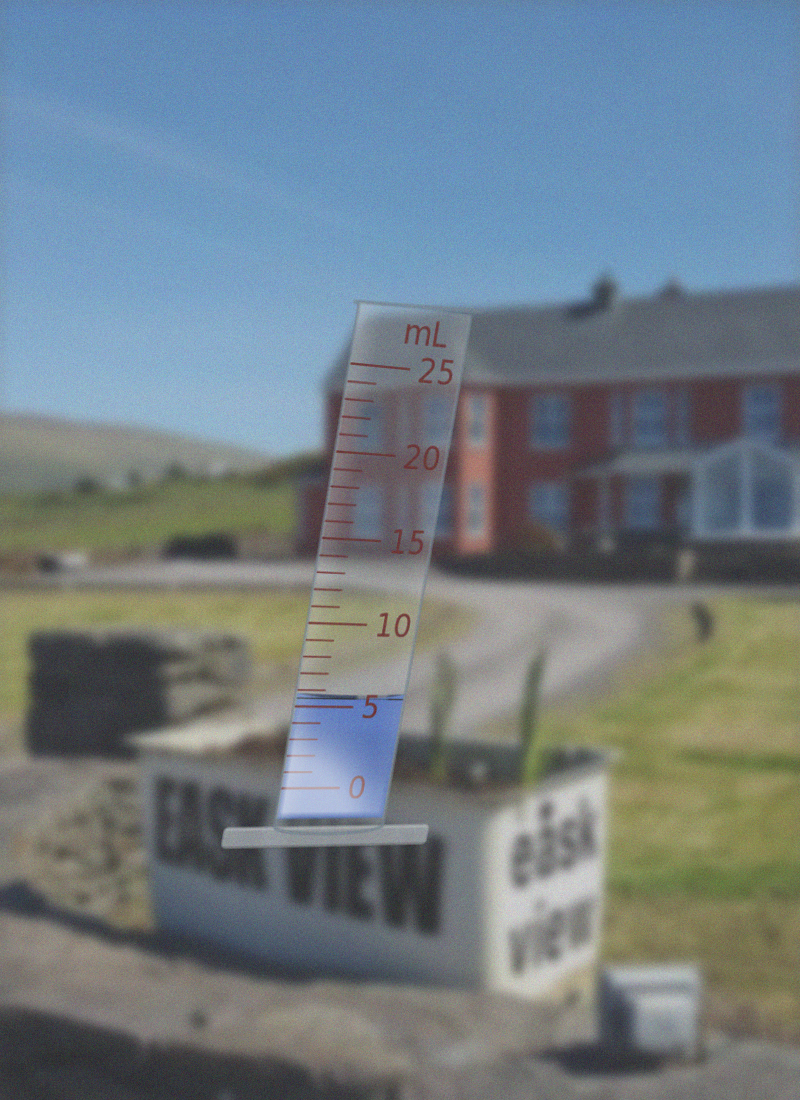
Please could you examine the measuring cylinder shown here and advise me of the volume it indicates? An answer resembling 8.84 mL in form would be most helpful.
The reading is 5.5 mL
